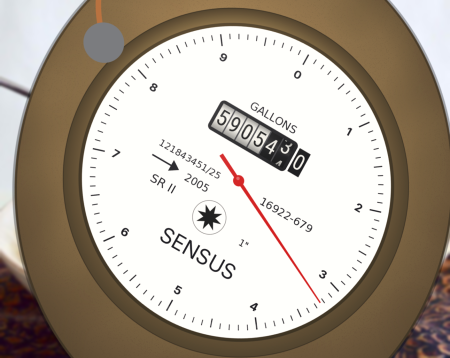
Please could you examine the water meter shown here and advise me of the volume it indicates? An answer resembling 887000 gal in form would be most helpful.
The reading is 5905433.2 gal
